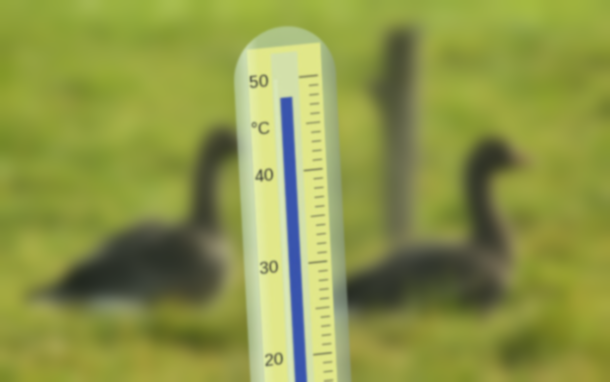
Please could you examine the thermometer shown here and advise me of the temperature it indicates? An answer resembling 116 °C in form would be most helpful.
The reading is 48 °C
